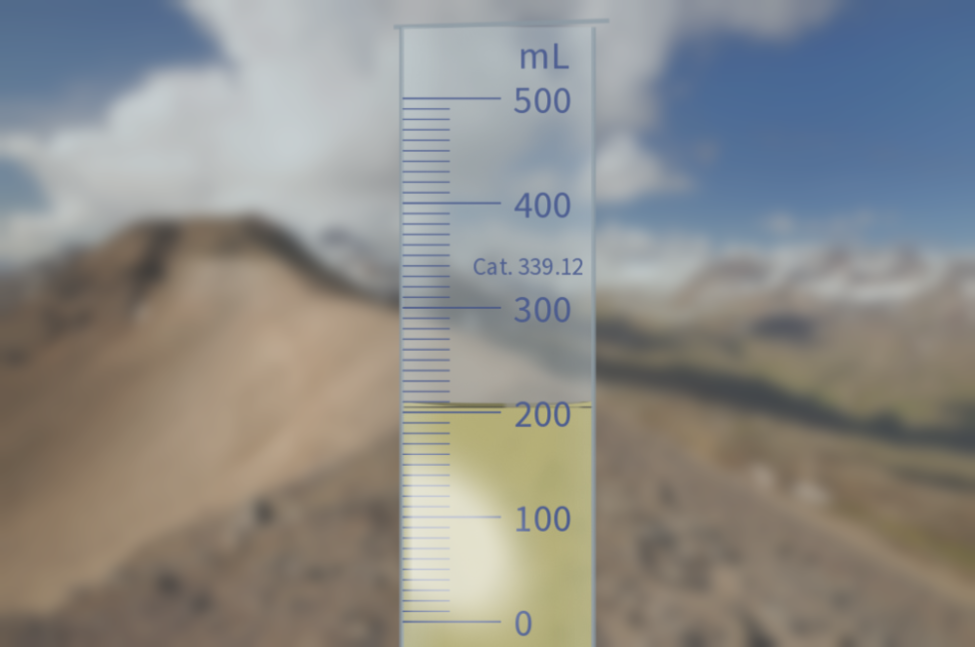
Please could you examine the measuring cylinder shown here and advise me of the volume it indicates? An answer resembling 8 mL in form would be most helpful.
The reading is 205 mL
